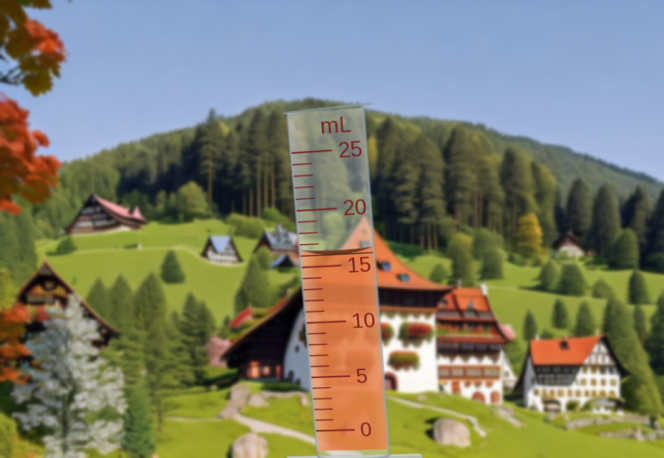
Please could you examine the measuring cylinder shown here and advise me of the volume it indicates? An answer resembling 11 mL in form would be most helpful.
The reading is 16 mL
